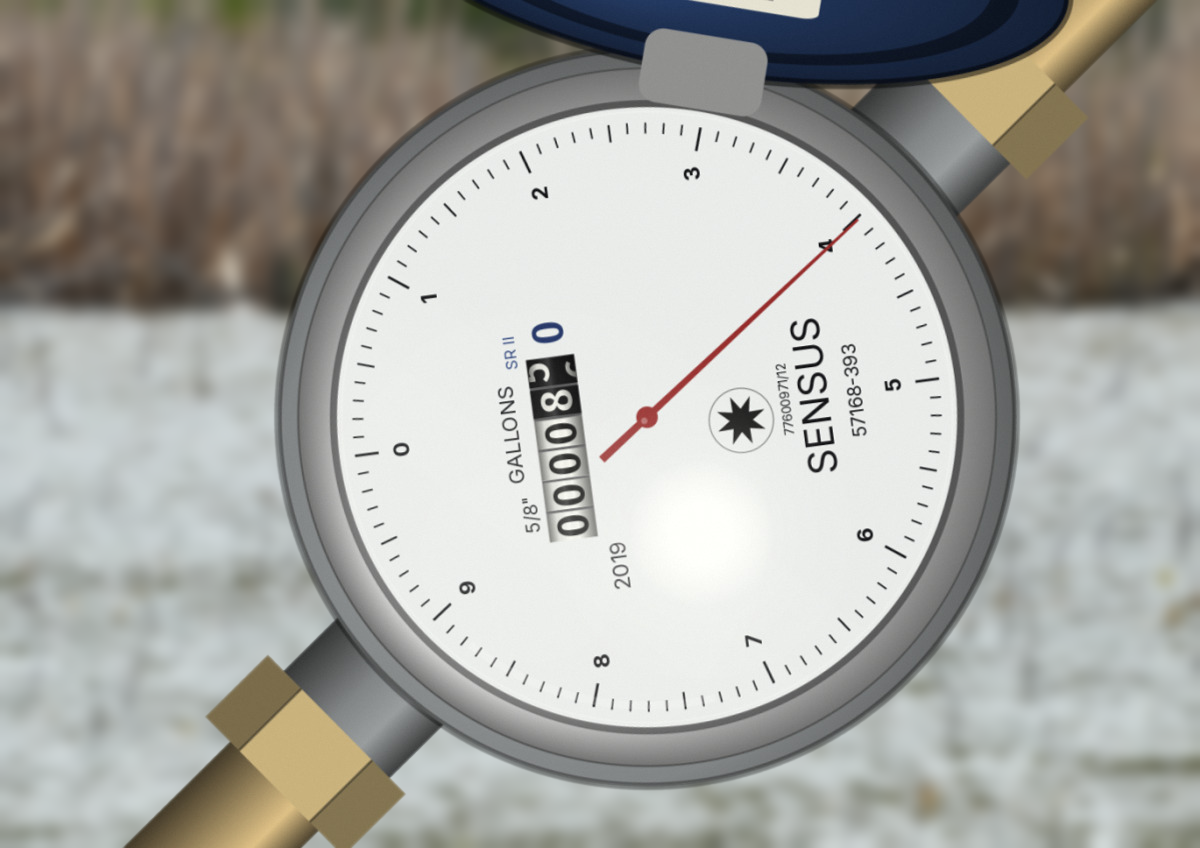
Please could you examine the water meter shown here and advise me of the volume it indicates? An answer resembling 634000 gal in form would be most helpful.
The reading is 854.0 gal
